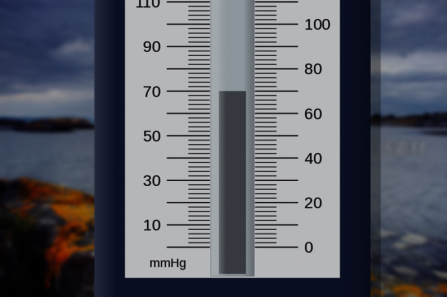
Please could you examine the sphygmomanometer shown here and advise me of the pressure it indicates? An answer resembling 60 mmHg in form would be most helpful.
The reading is 70 mmHg
